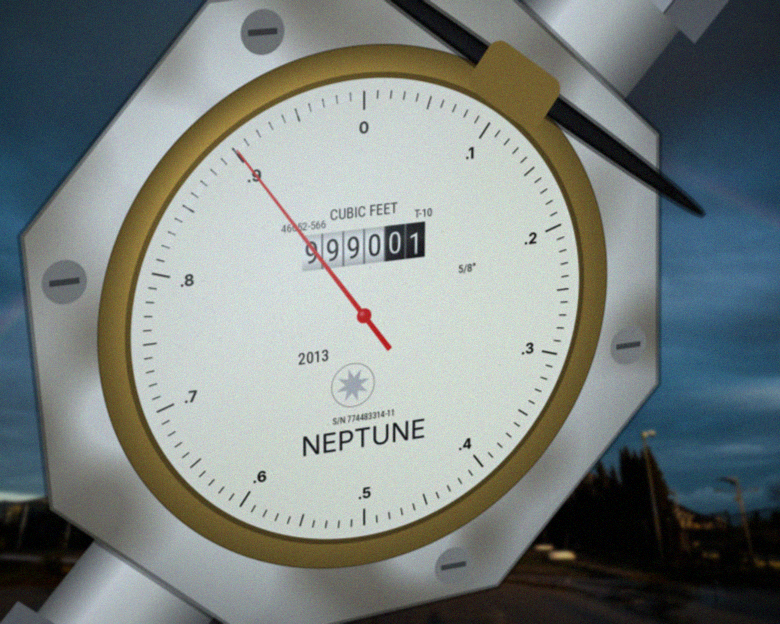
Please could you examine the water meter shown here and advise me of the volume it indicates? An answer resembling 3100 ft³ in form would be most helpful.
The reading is 999000.90 ft³
